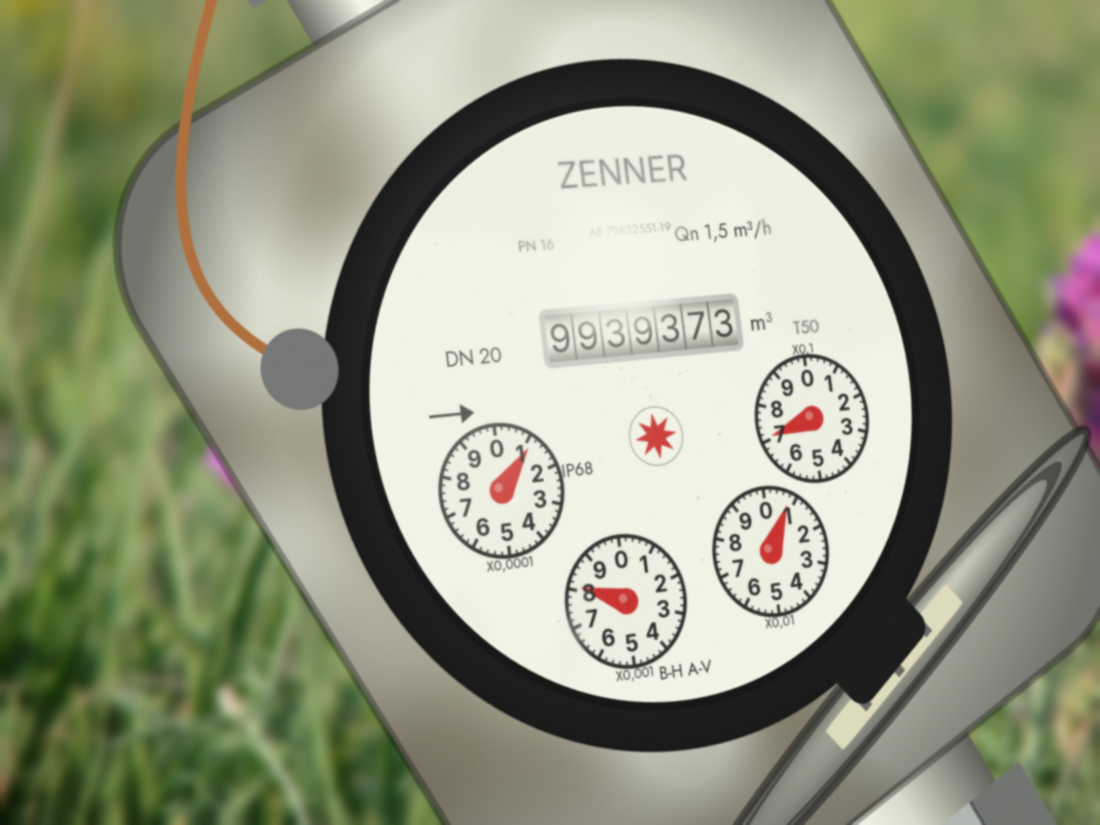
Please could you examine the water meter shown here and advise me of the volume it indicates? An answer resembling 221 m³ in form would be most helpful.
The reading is 9939373.7081 m³
